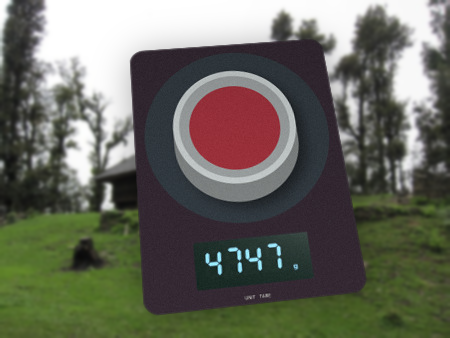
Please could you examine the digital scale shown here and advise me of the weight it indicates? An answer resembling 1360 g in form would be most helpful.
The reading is 4747 g
